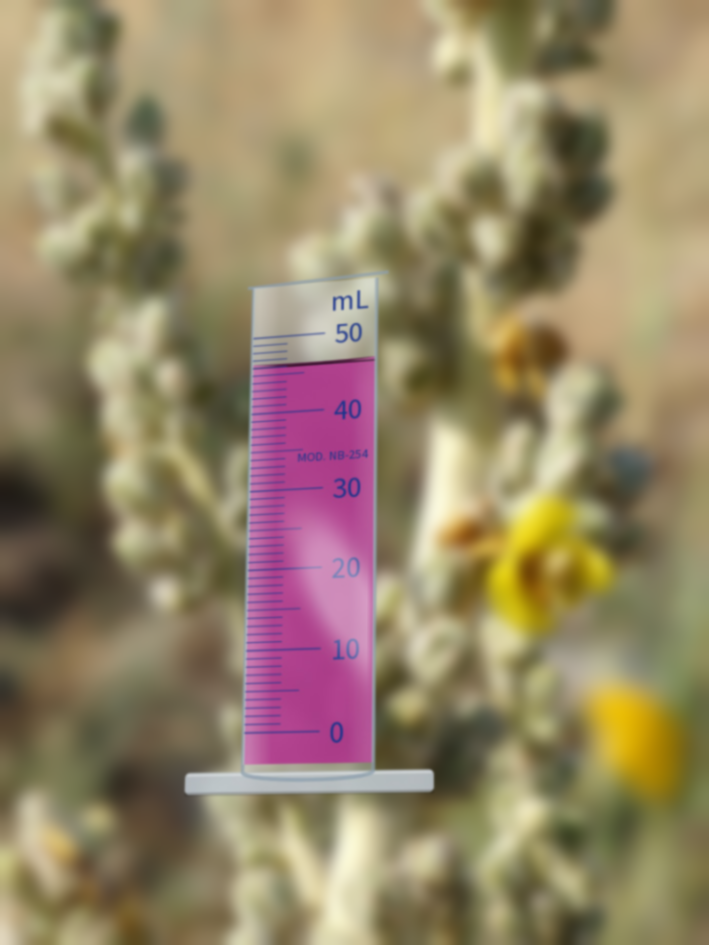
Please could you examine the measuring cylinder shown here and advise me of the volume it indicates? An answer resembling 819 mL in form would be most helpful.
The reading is 46 mL
